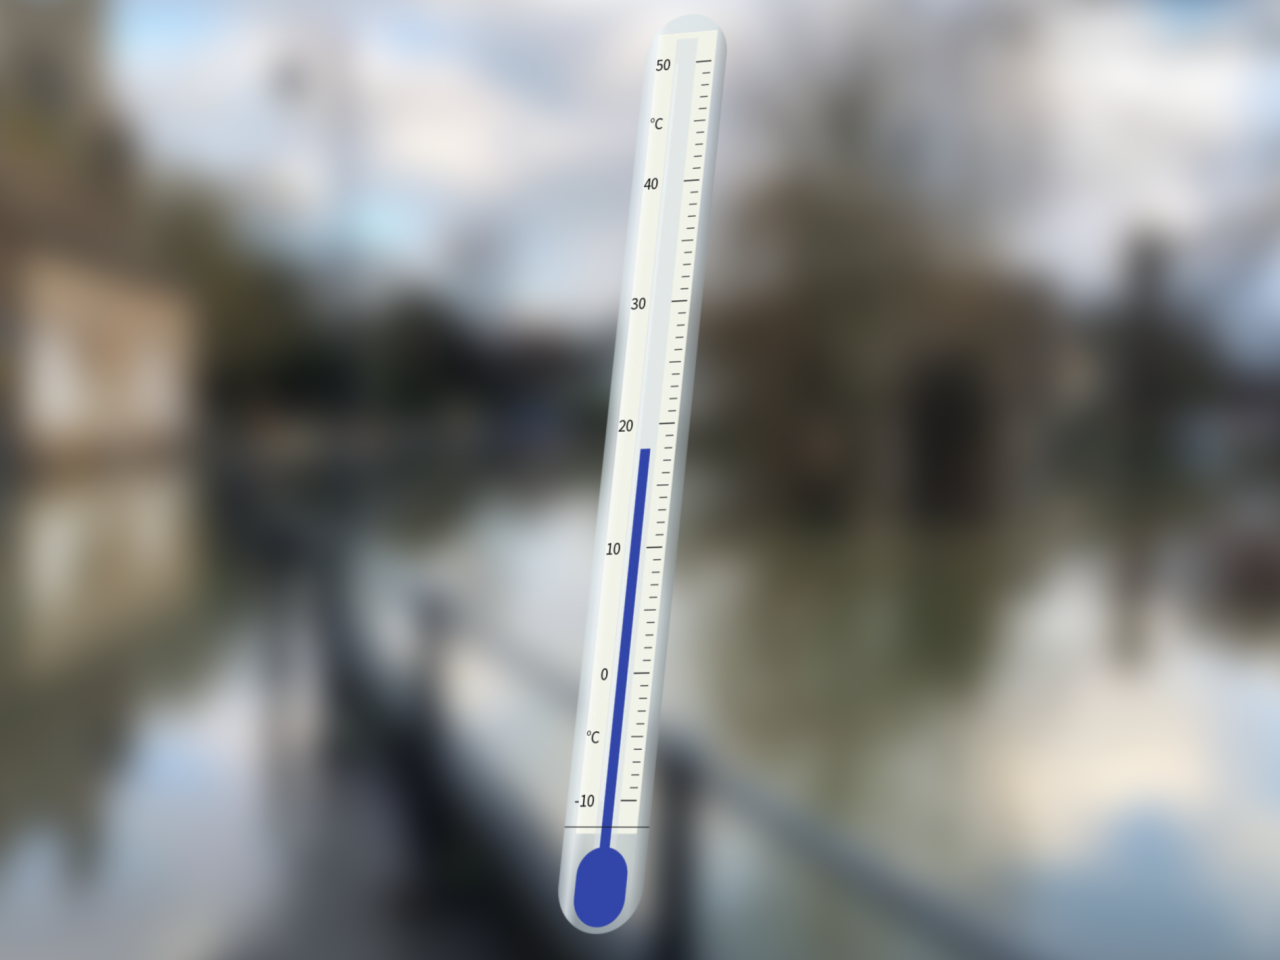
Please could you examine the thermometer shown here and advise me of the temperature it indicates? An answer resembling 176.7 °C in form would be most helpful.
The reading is 18 °C
